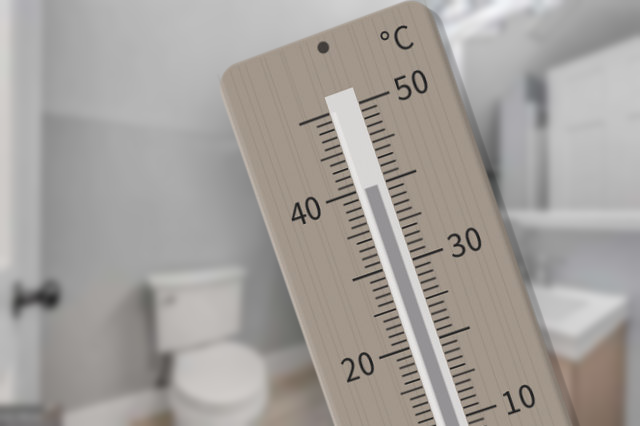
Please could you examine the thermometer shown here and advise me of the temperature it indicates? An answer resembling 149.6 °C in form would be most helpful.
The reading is 40 °C
